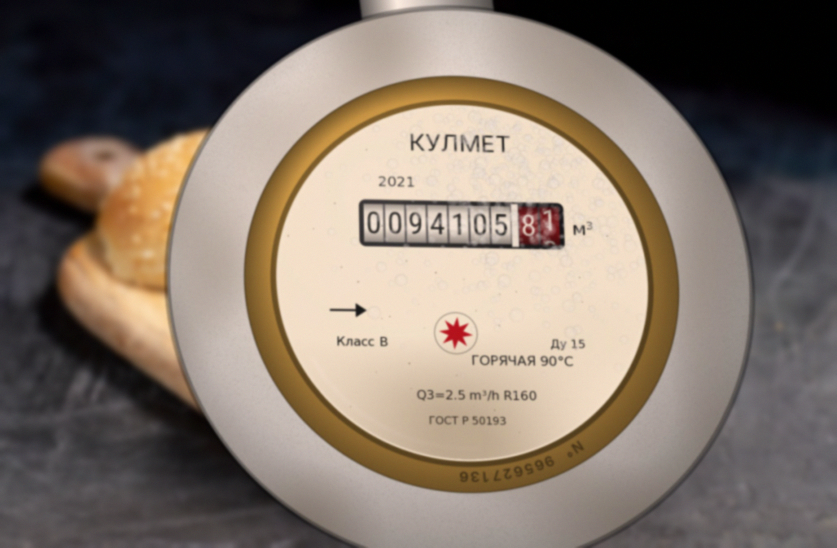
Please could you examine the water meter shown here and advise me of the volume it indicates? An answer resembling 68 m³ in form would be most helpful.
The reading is 94105.81 m³
